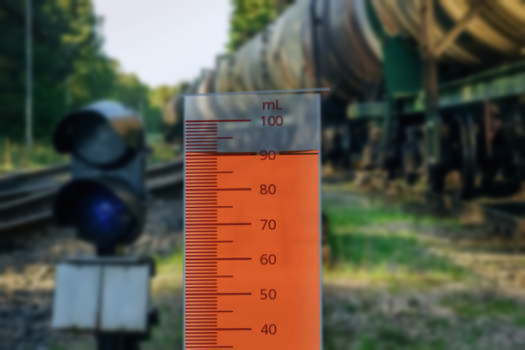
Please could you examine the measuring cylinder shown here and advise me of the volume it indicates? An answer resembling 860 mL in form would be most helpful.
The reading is 90 mL
